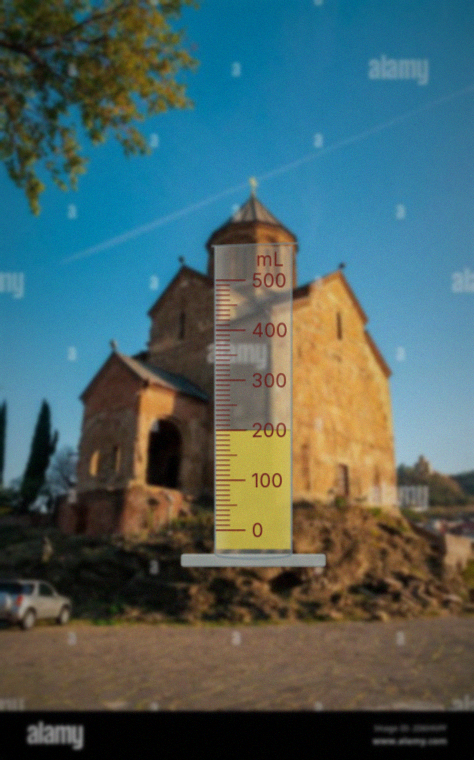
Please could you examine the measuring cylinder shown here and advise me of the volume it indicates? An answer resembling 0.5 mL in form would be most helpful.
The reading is 200 mL
